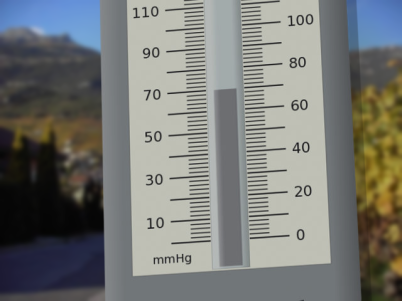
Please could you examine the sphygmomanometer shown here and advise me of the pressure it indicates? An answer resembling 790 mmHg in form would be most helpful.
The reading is 70 mmHg
